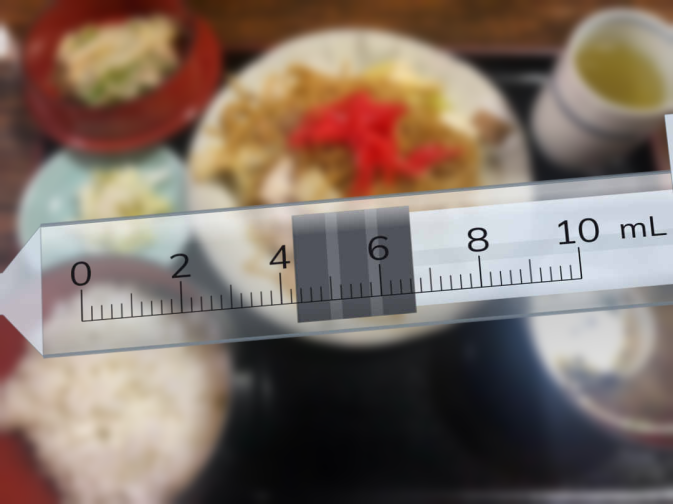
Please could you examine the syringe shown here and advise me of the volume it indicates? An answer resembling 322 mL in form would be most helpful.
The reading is 4.3 mL
